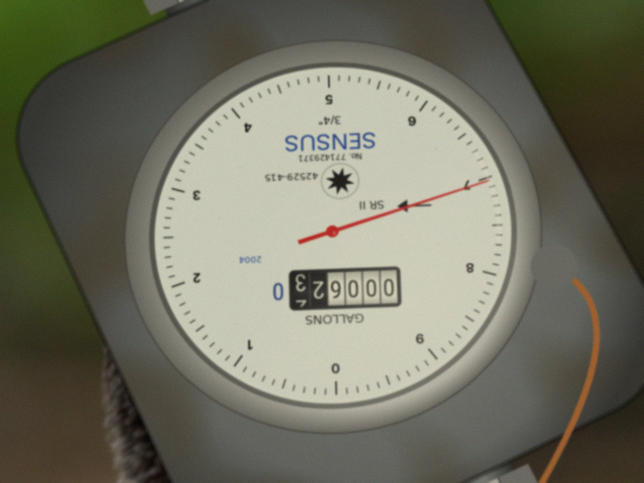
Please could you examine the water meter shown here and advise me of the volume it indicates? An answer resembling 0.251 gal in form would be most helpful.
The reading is 6227.0 gal
